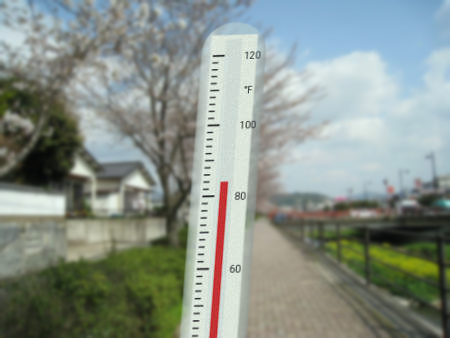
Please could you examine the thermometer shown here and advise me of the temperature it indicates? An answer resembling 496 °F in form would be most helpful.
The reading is 84 °F
